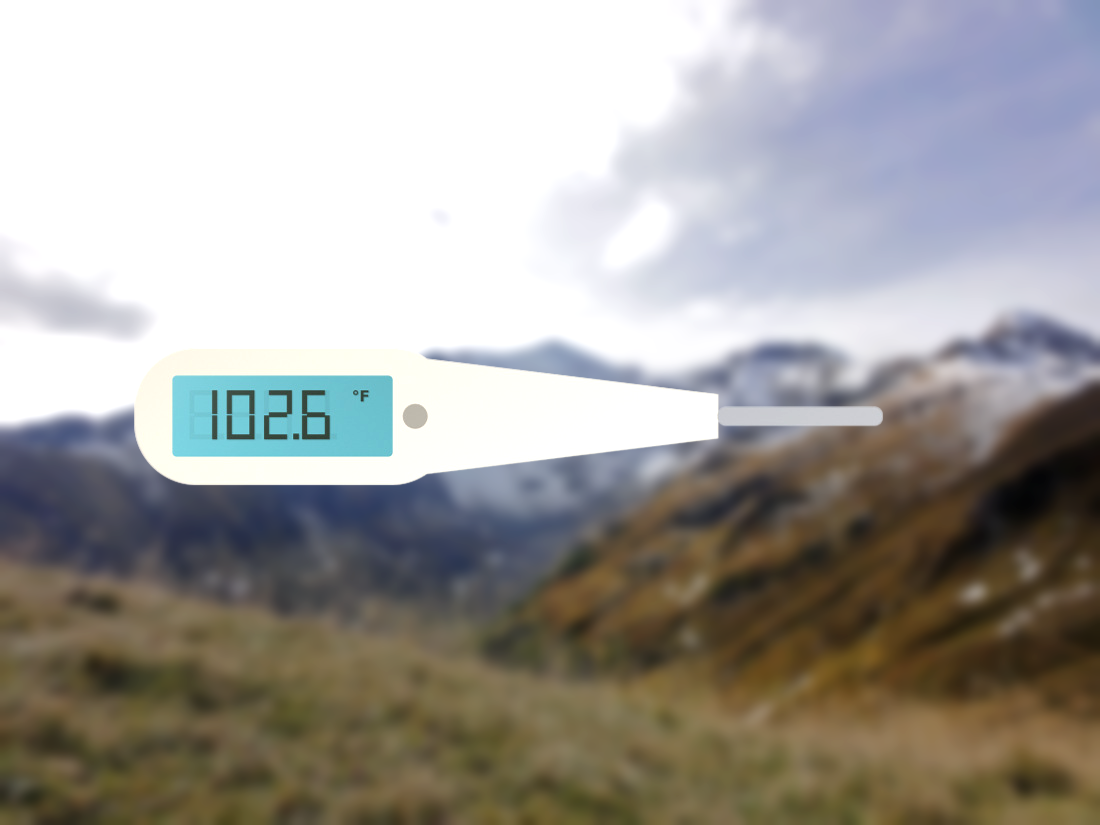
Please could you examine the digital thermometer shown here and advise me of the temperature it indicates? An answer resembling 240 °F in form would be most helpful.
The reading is 102.6 °F
